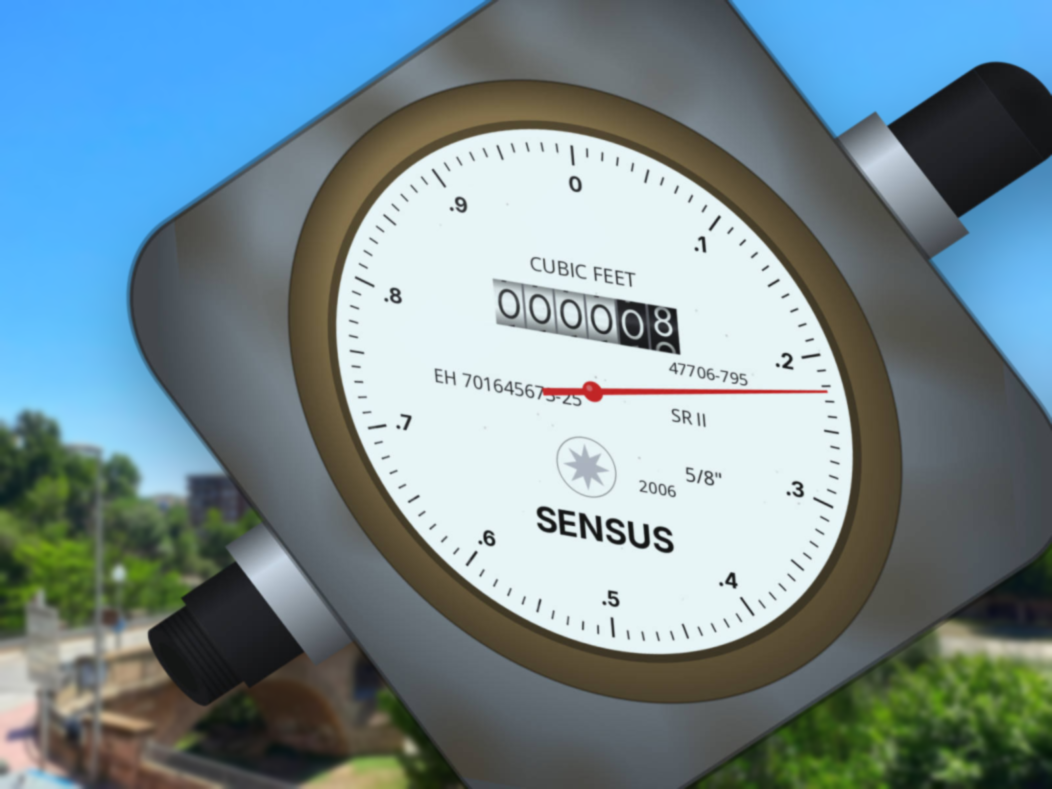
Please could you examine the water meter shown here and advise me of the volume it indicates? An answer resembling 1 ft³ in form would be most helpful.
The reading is 8.22 ft³
